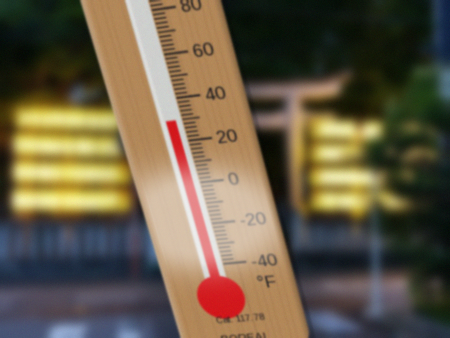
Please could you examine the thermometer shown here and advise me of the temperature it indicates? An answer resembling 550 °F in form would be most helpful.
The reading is 30 °F
